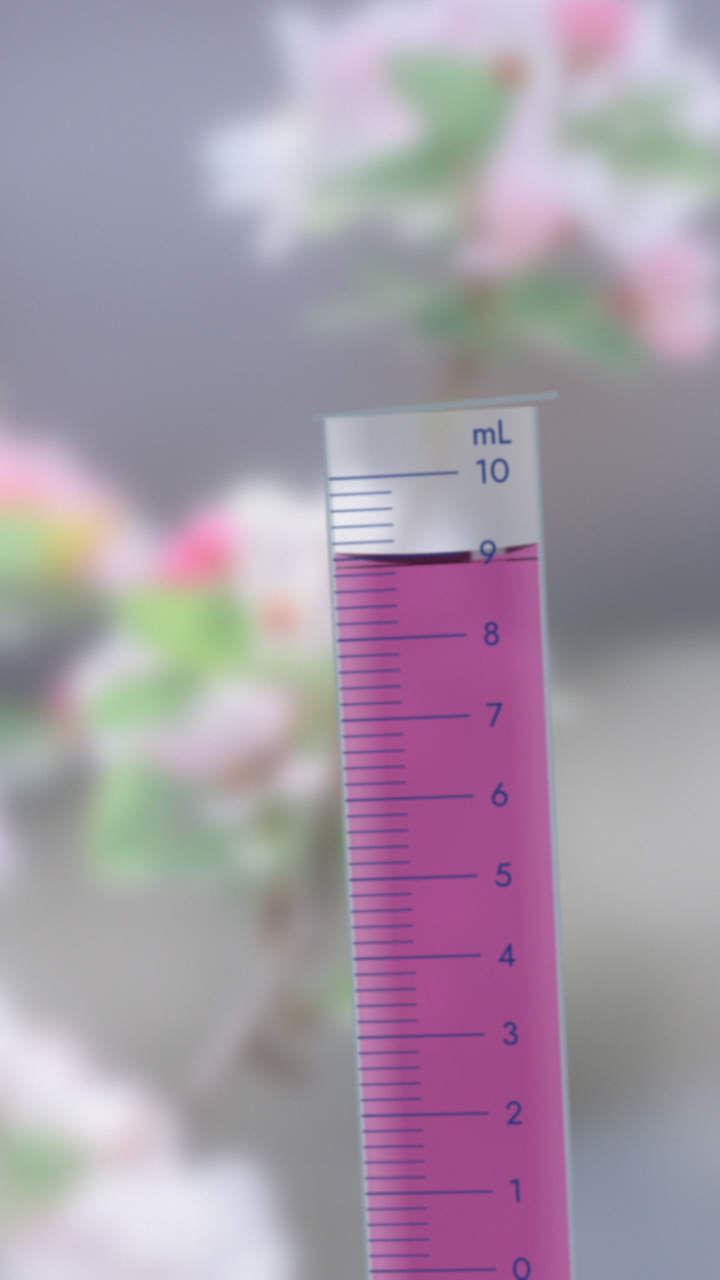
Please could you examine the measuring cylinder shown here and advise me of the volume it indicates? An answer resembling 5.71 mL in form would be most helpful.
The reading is 8.9 mL
